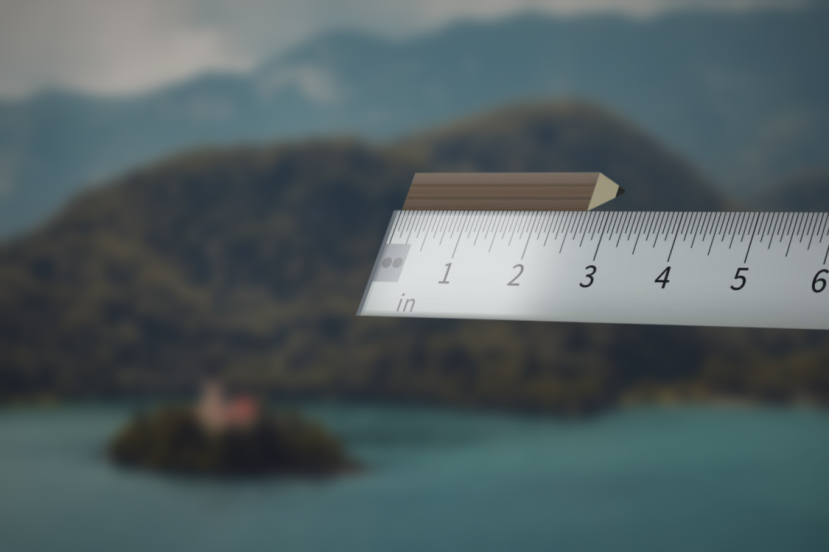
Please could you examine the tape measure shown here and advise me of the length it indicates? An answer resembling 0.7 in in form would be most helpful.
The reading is 3.125 in
